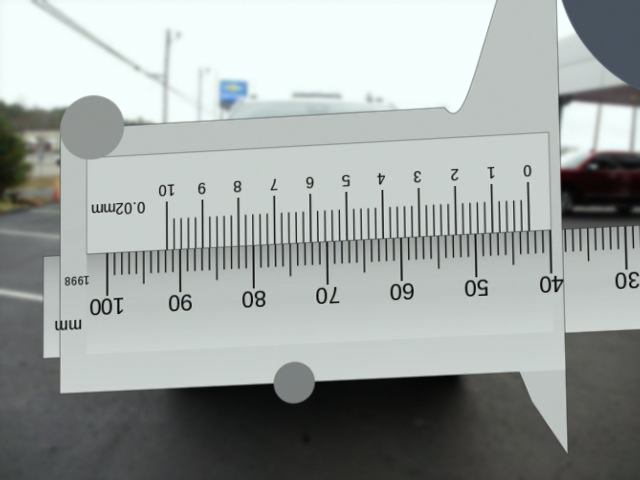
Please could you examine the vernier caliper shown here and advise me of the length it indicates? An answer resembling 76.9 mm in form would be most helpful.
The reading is 42.8 mm
